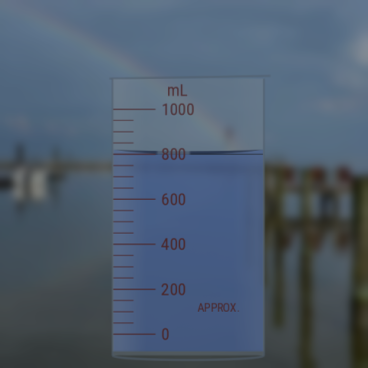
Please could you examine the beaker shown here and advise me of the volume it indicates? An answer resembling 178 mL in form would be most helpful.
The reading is 800 mL
